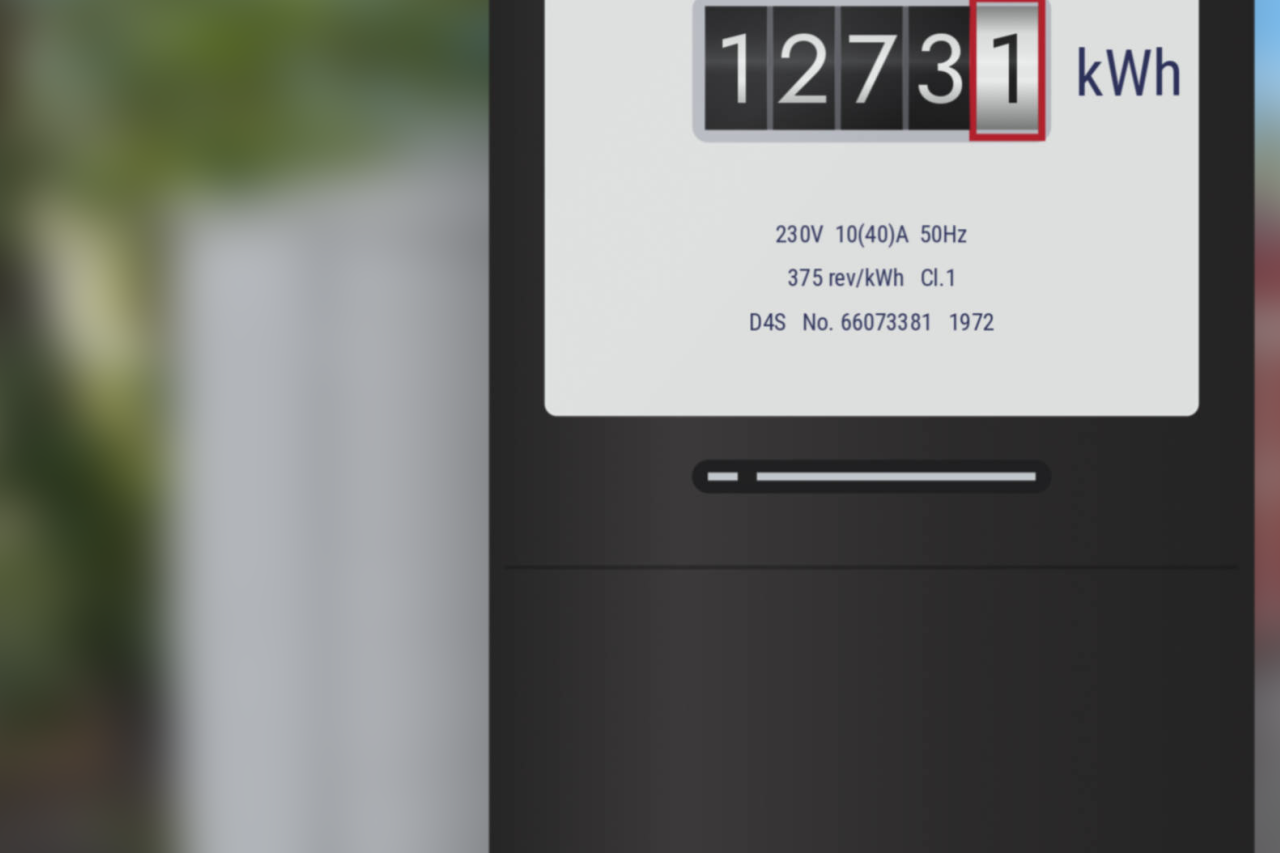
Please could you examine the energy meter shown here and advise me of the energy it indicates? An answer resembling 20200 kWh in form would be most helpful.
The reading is 1273.1 kWh
